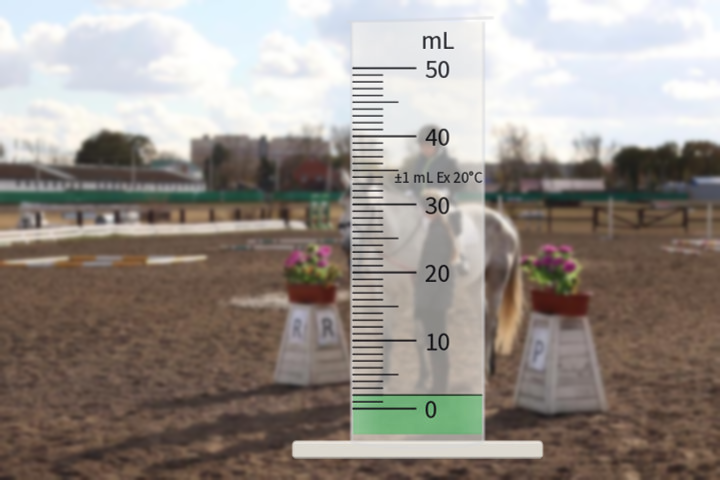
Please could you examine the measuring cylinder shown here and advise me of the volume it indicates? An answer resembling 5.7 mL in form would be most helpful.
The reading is 2 mL
